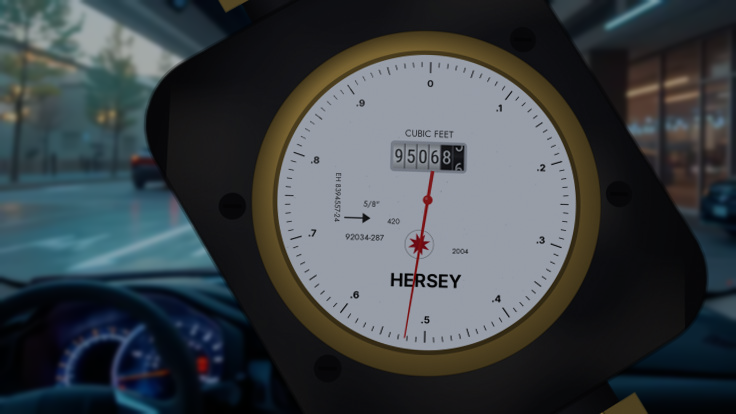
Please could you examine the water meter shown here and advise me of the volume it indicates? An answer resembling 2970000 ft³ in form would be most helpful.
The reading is 950685.52 ft³
